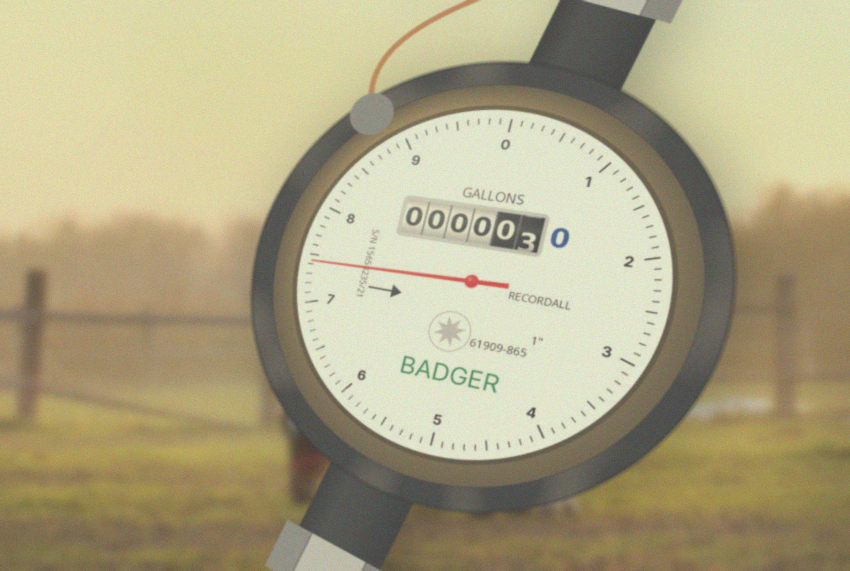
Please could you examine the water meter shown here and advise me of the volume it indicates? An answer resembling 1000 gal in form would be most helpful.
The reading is 27.4 gal
